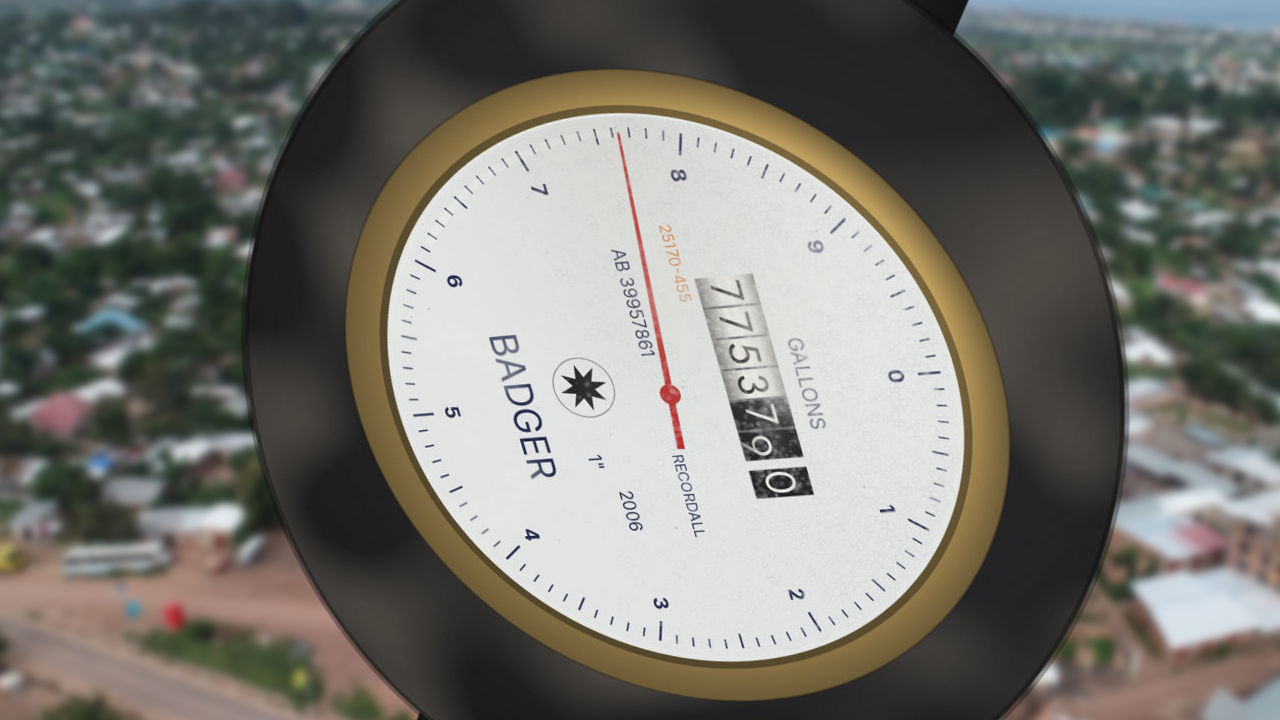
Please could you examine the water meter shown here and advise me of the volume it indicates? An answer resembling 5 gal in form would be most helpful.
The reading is 7753787.6 gal
